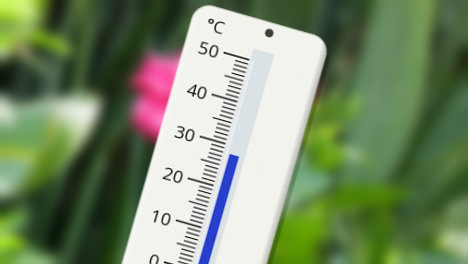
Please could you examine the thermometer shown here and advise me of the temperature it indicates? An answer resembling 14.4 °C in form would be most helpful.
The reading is 28 °C
